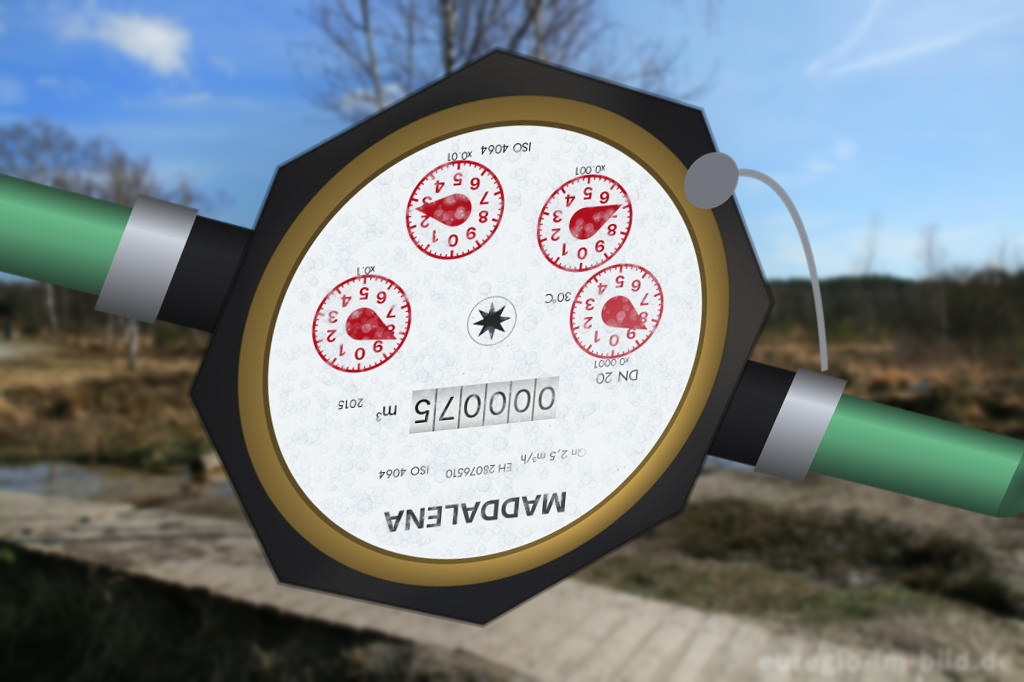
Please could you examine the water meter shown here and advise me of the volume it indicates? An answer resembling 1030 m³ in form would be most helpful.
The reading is 75.8268 m³
